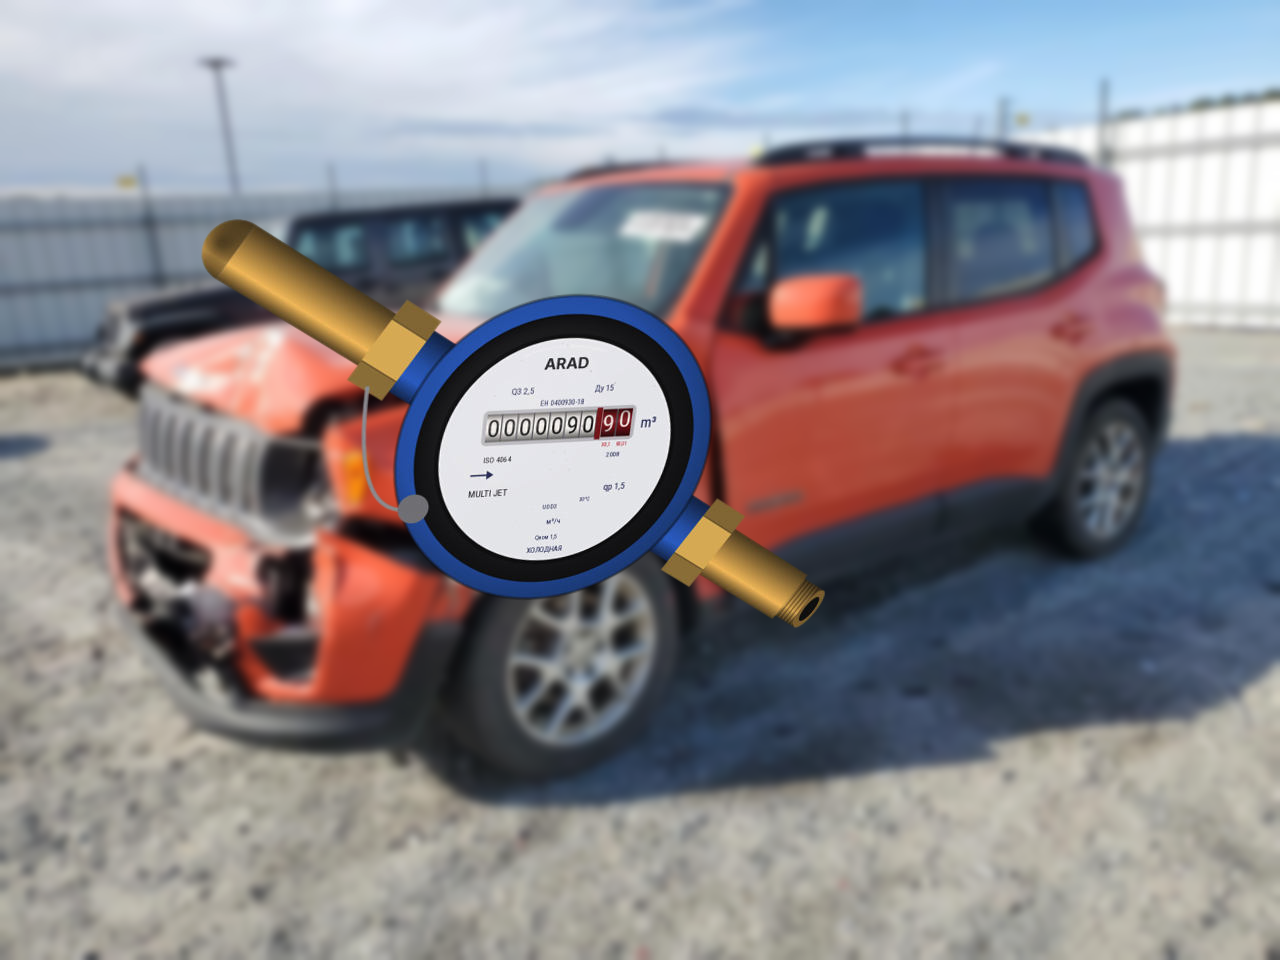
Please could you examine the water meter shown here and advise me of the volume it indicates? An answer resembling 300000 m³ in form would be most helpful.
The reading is 90.90 m³
